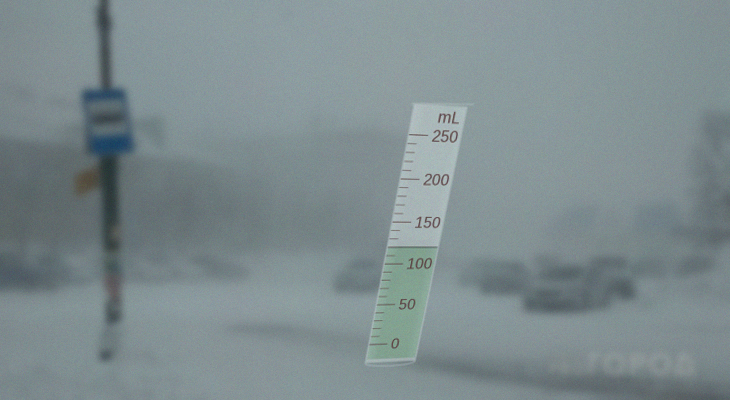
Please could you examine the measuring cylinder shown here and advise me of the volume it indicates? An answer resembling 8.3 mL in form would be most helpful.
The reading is 120 mL
